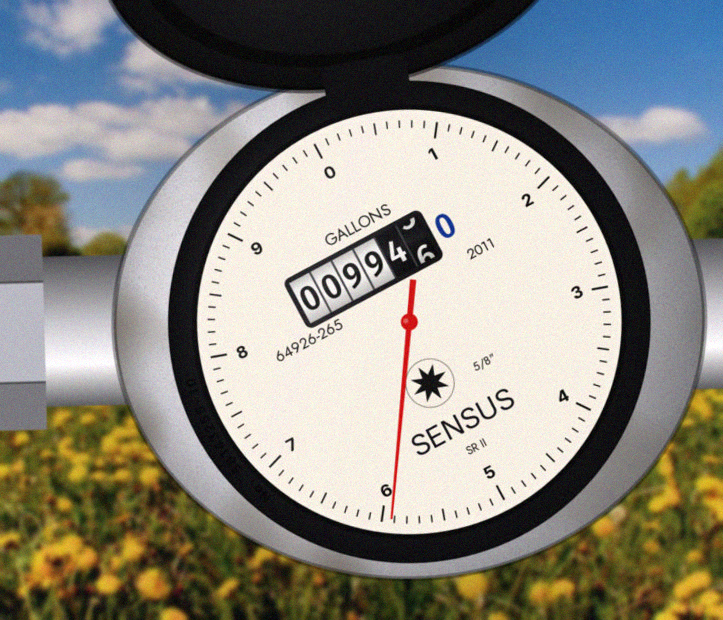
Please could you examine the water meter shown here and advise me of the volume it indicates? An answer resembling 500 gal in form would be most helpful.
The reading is 99455.9 gal
